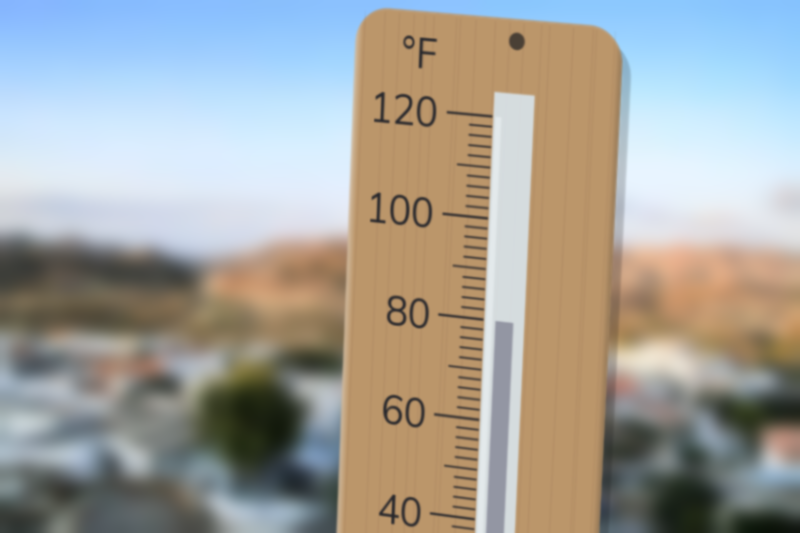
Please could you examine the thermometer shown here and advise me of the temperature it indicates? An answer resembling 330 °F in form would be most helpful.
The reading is 80 °F
